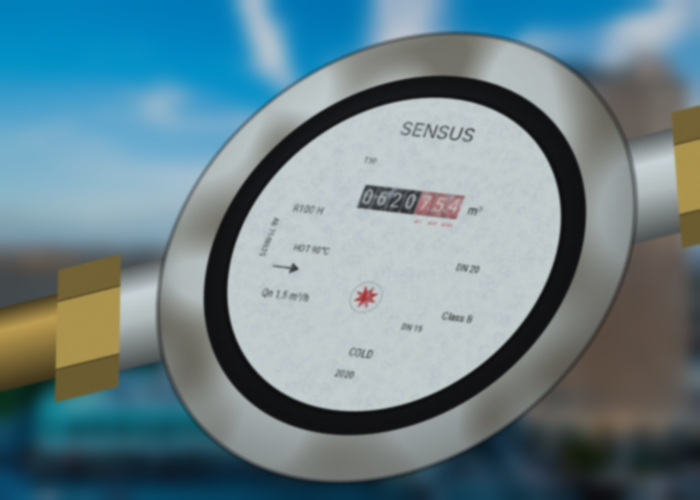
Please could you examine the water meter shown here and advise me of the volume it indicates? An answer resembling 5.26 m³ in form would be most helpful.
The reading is 620.754 m³
